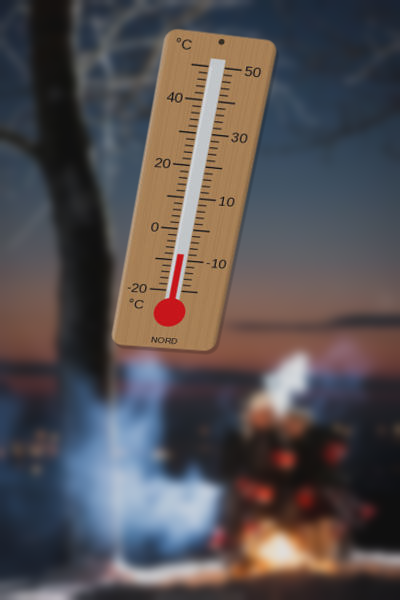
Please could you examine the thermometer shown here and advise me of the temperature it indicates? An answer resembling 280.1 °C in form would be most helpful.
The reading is -8 °C
